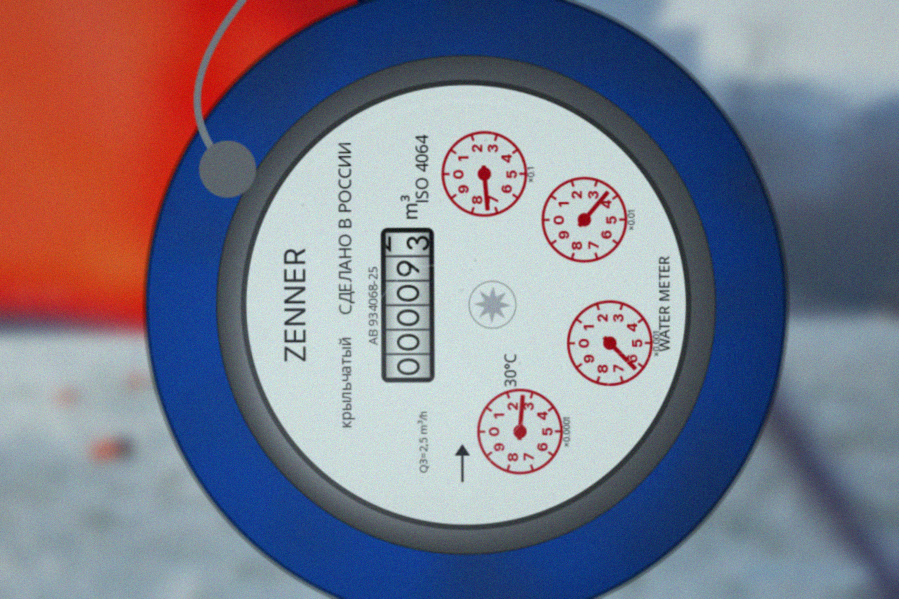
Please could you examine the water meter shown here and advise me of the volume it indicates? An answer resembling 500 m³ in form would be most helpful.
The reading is 92.7362 m³
